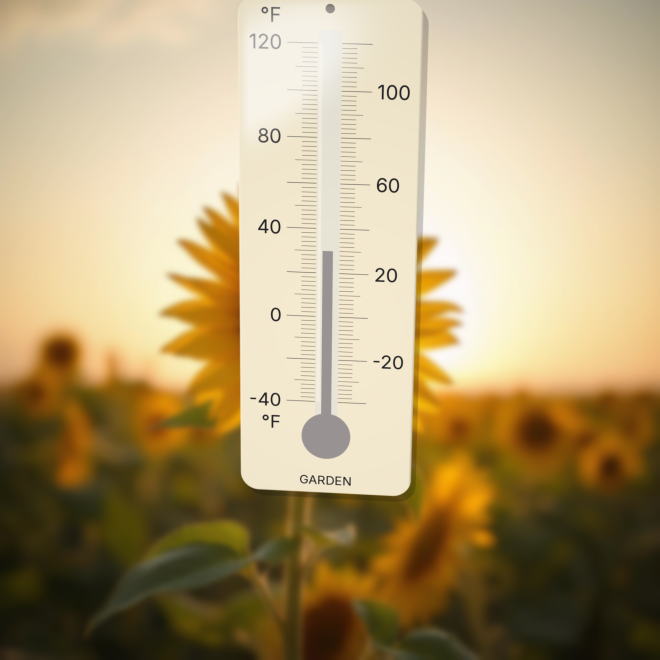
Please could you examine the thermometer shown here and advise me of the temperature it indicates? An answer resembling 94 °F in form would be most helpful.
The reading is 30 °F
